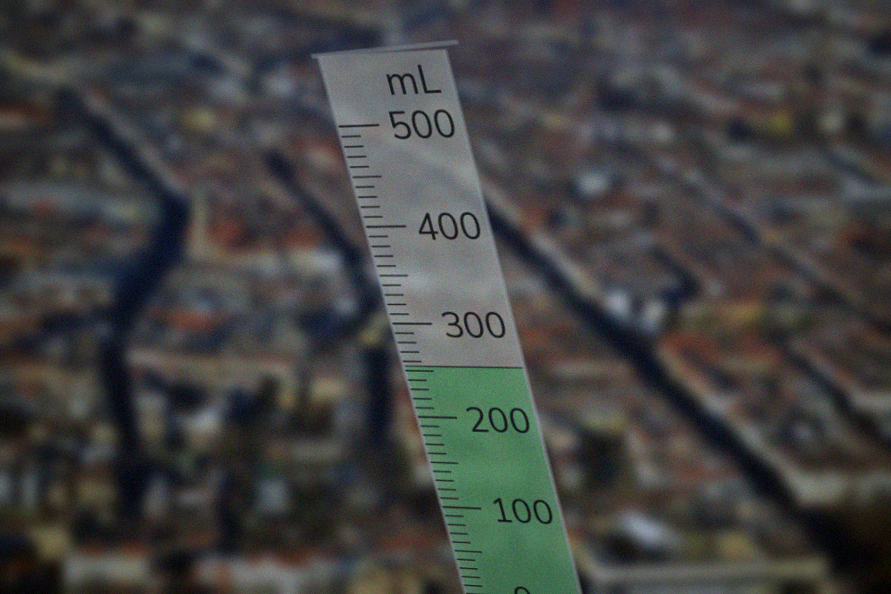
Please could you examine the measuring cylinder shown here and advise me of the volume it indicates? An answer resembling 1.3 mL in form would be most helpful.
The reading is 255 mL
